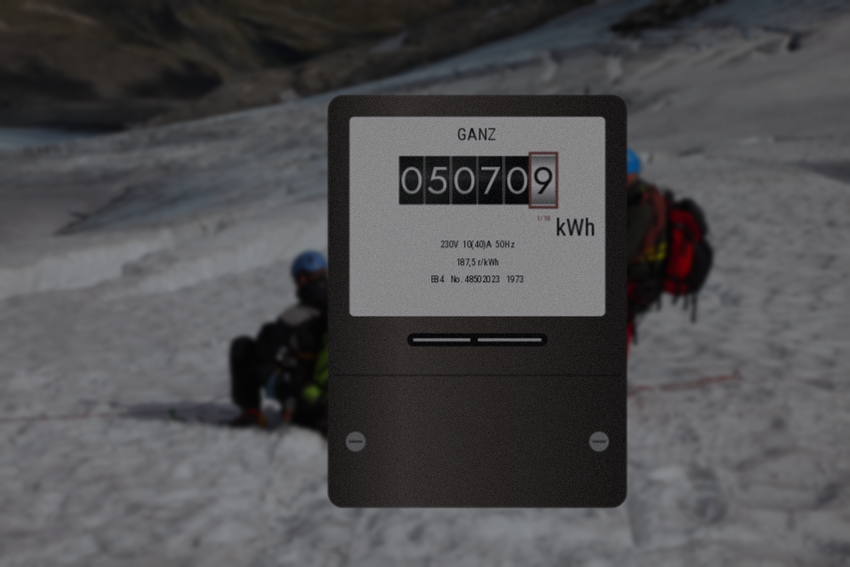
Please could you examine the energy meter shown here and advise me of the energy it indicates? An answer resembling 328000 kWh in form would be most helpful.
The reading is 5070.9 kWh
